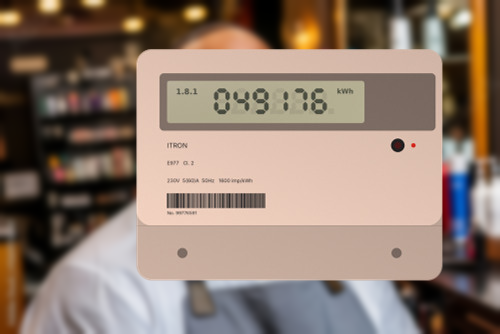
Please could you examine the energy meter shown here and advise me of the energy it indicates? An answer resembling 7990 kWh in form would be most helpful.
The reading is 49176 kWh
